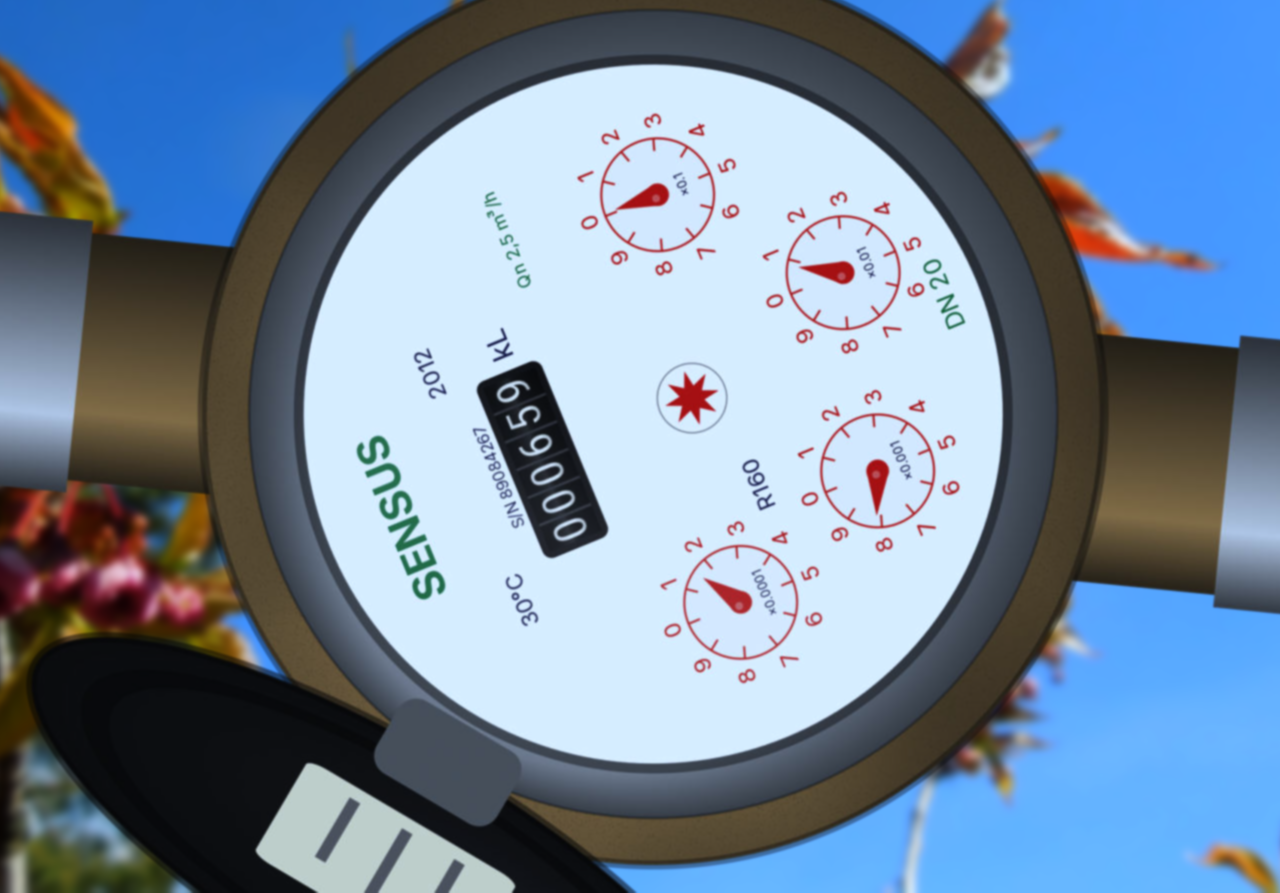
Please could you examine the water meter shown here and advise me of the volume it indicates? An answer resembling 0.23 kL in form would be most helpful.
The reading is 659.0081 kL
